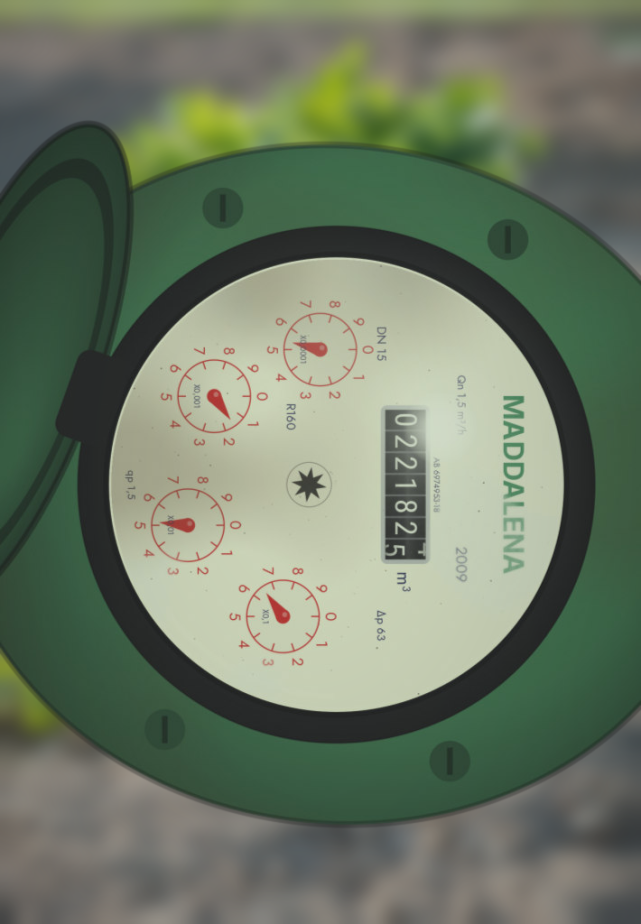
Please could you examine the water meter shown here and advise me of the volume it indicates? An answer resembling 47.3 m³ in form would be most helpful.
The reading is 221824.6515 m³
